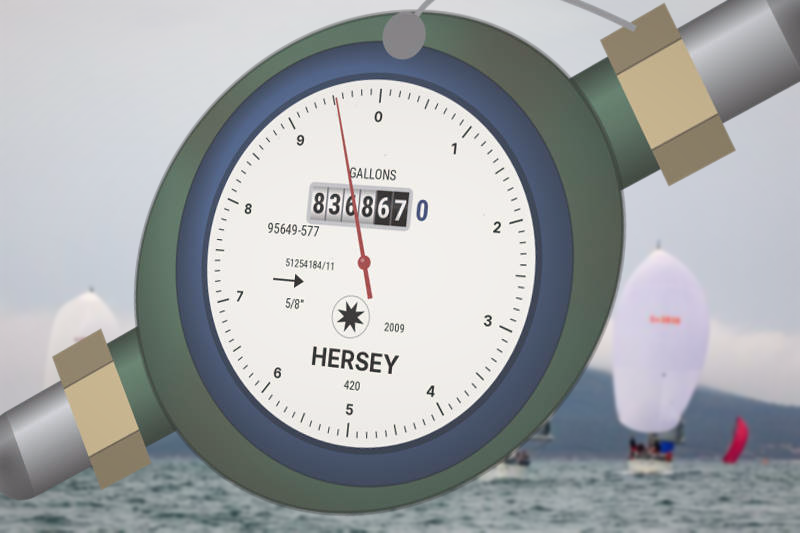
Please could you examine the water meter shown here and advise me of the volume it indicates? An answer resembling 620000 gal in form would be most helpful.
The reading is 8368669.5 gal
